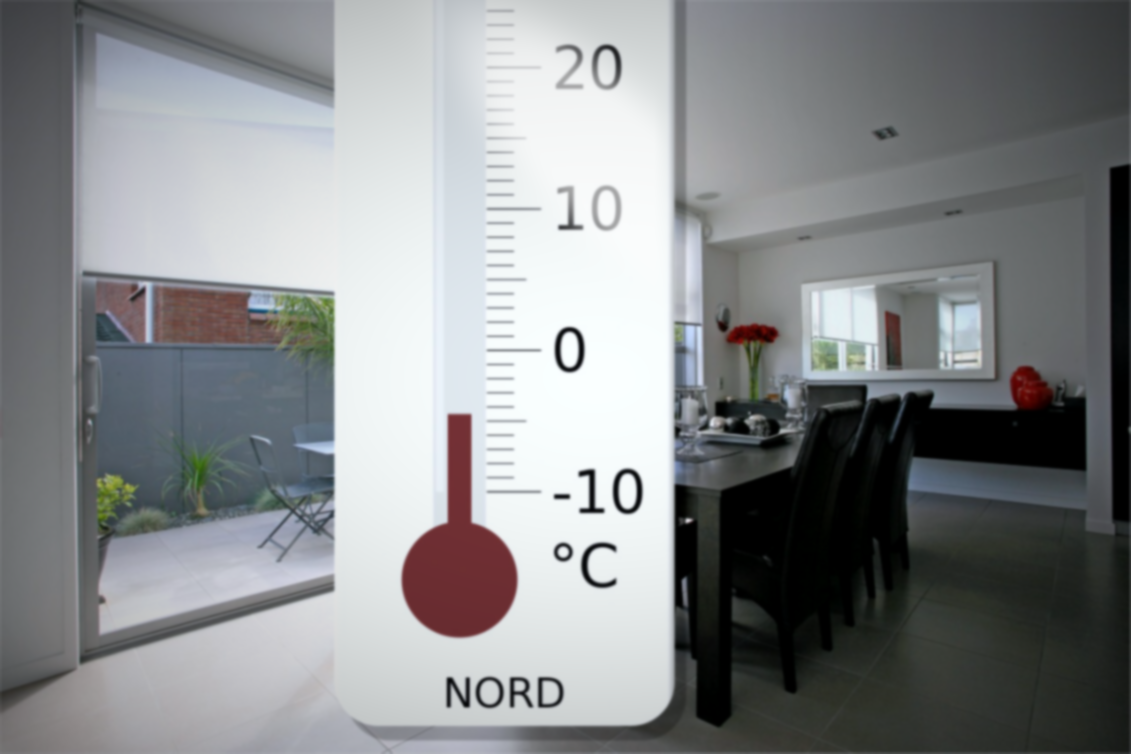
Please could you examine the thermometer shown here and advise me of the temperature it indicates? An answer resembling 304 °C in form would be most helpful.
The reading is -4.5 °C
